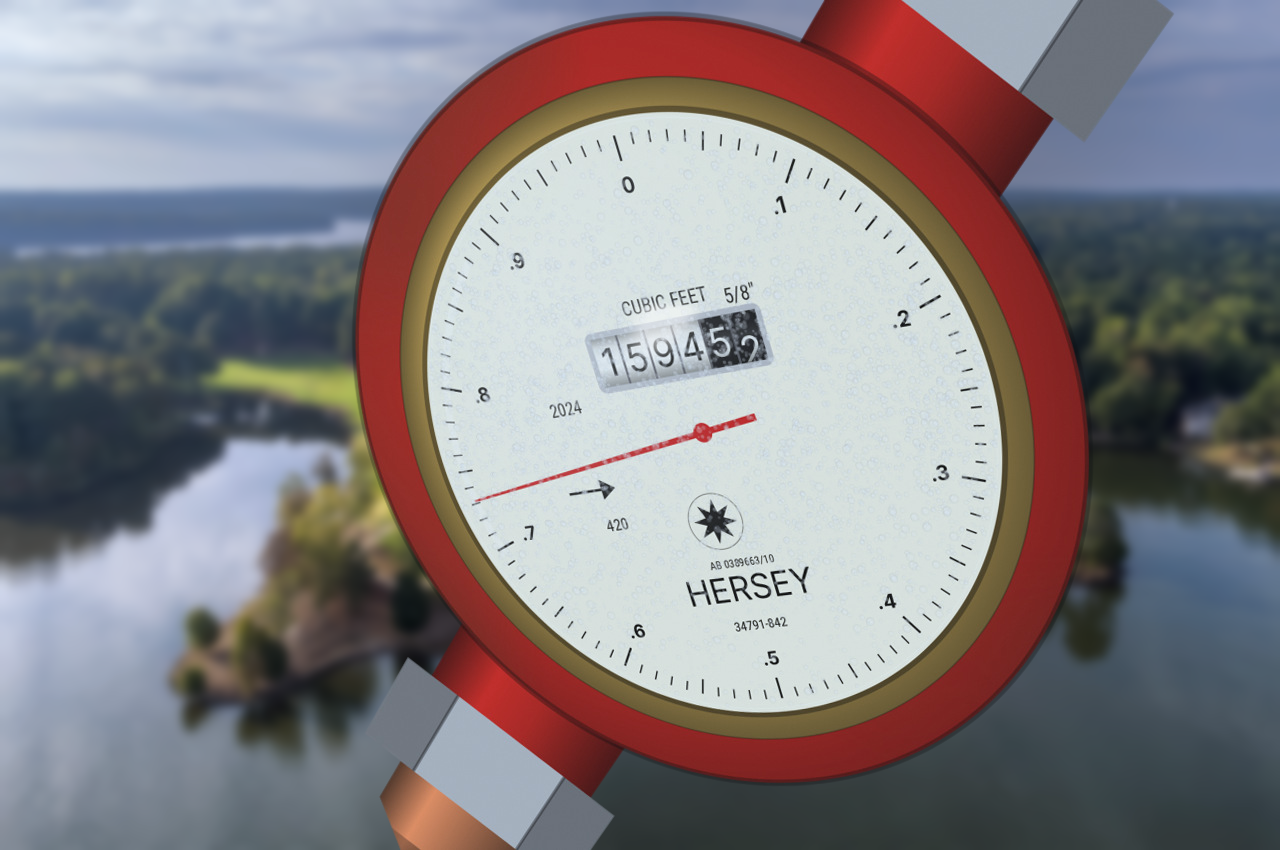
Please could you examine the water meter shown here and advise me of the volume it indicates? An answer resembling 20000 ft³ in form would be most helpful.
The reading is 159451.73 ft³
